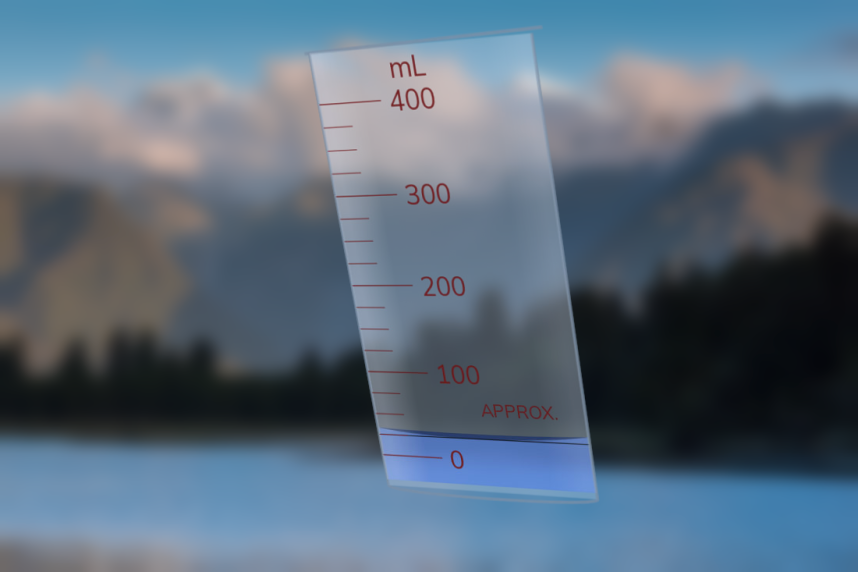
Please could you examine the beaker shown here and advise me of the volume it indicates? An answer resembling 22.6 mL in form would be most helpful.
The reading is 25 mL
